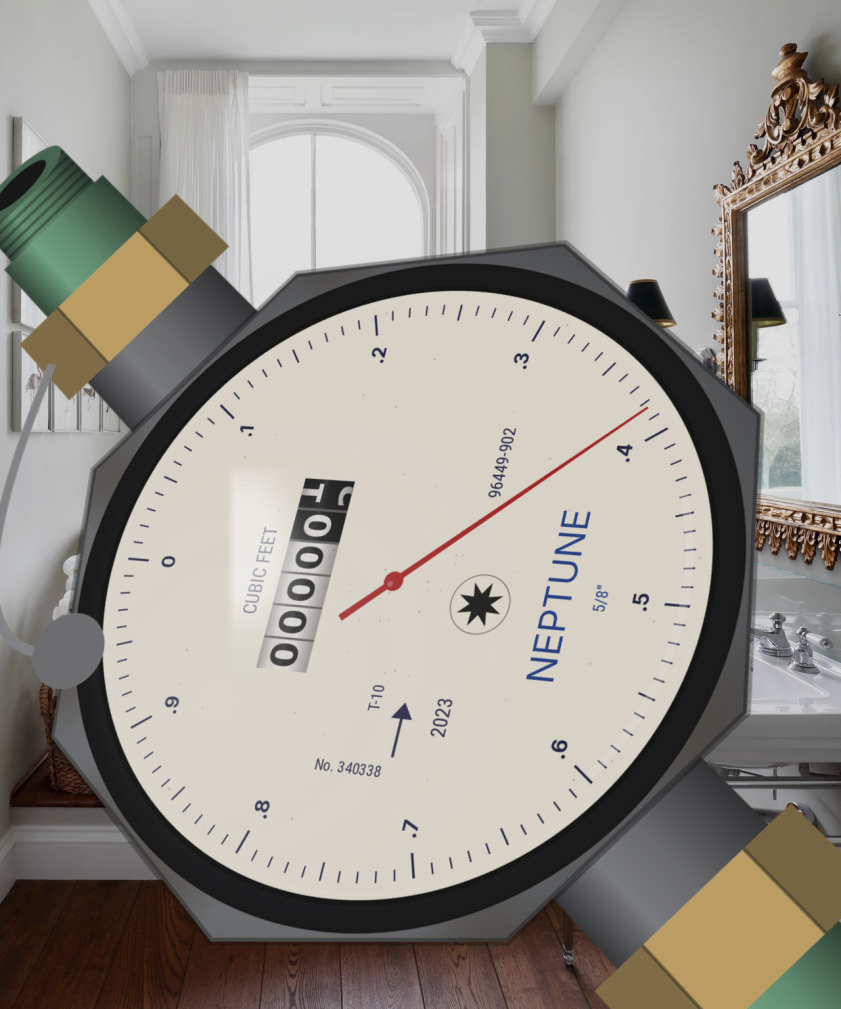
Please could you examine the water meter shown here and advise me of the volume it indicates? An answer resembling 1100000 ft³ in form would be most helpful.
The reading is 1.38 ft³
